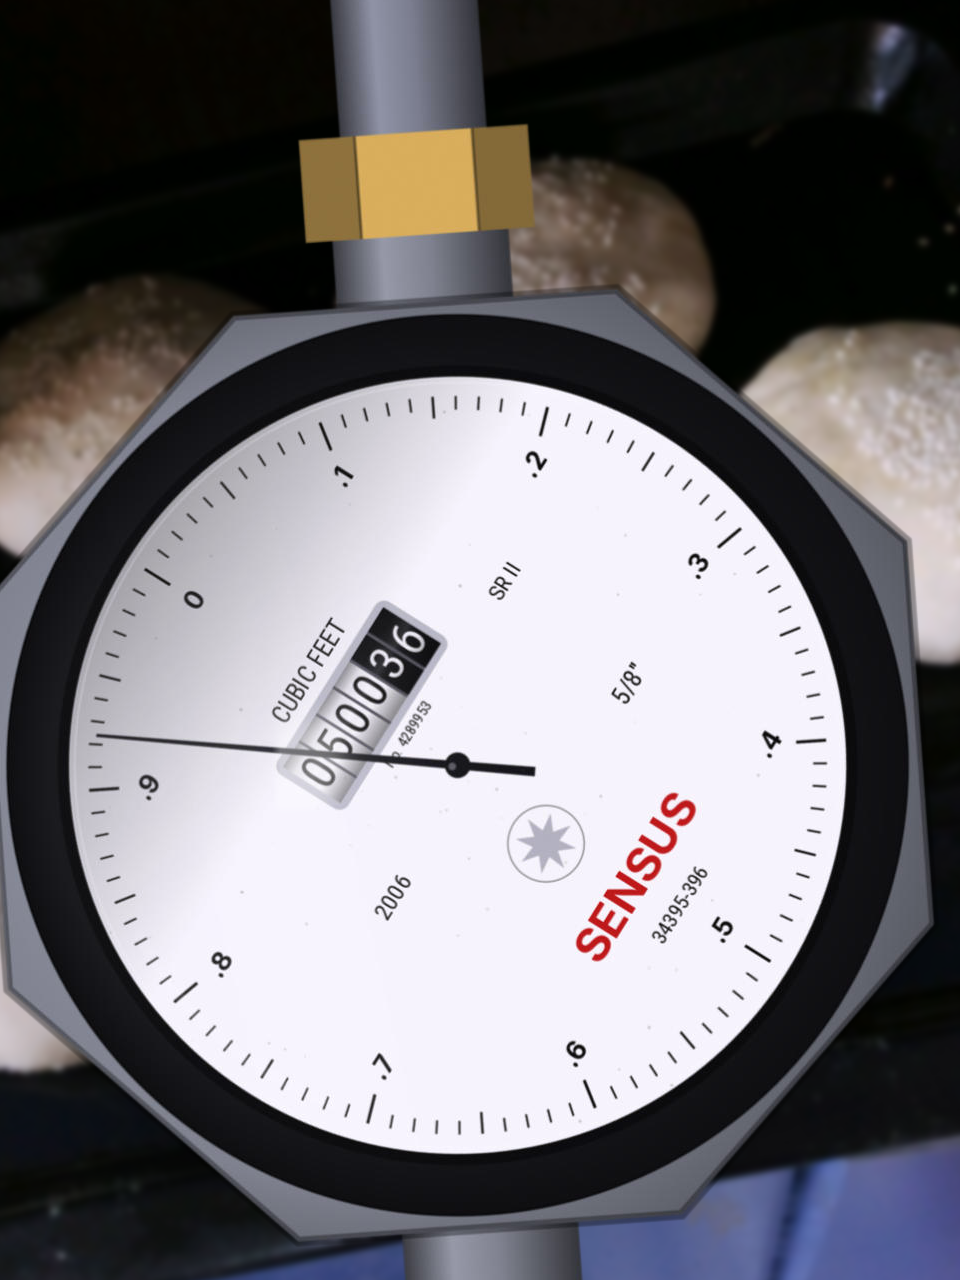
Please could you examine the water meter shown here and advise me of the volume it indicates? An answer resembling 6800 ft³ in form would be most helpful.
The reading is 50035.92 ft³
